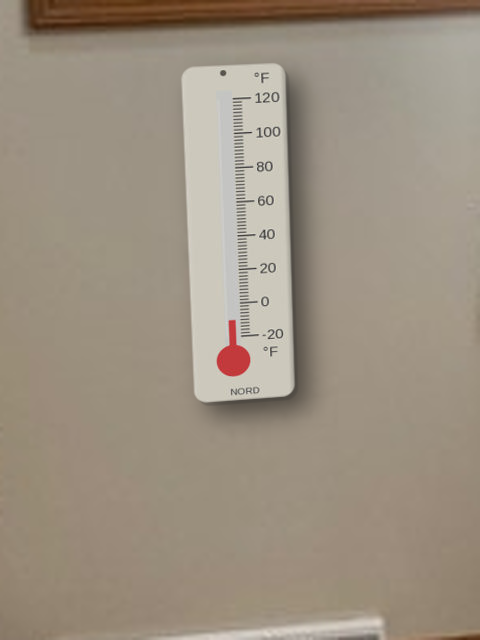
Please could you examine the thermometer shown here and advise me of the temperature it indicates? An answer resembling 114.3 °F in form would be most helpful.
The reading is -10 °F
